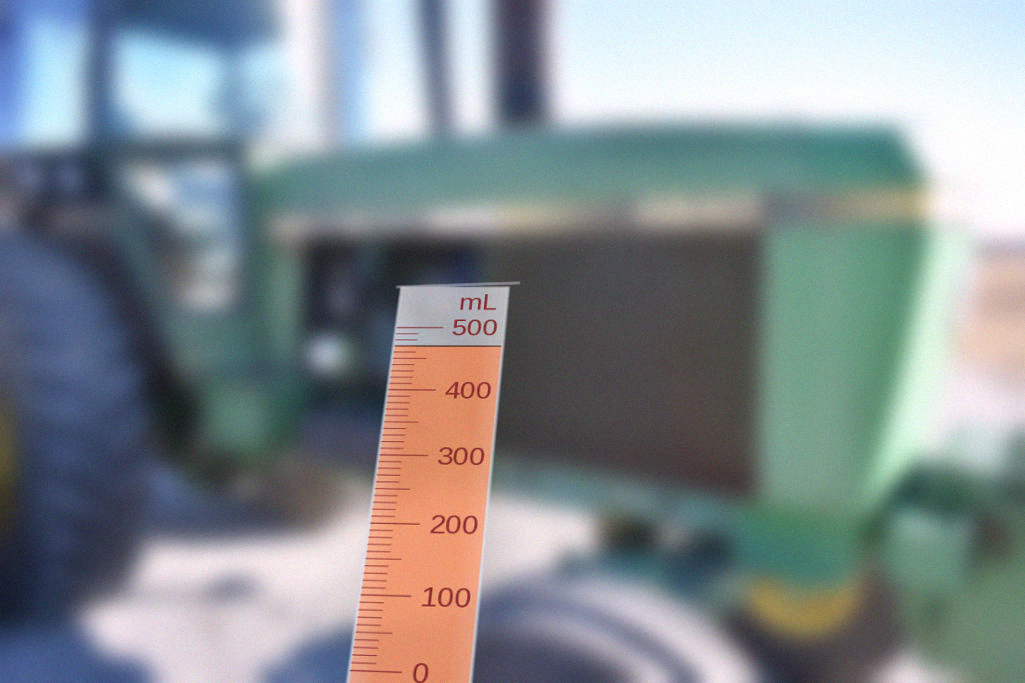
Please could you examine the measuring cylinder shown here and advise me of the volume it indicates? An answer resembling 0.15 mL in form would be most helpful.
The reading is 470 mL
